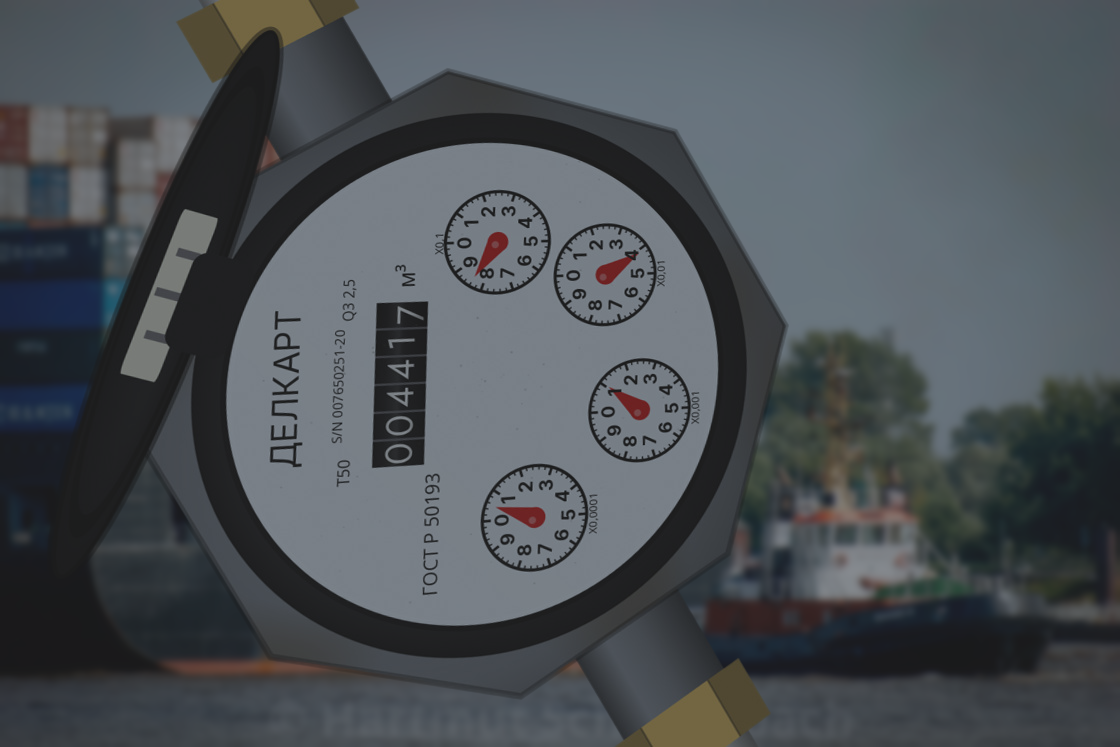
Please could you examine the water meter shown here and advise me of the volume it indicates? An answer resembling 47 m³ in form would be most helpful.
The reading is 4416.8410 m³
